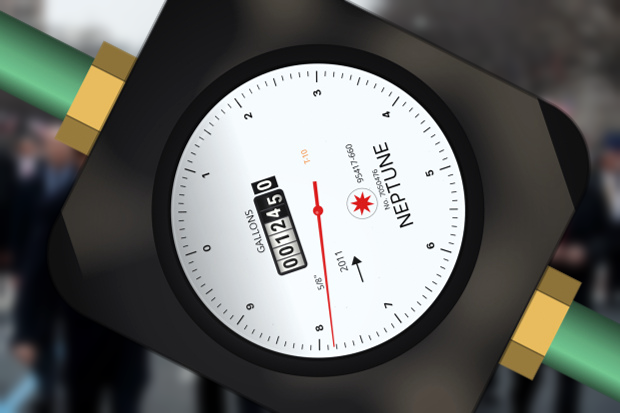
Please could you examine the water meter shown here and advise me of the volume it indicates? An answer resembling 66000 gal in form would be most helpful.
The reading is 12447.8 gal
